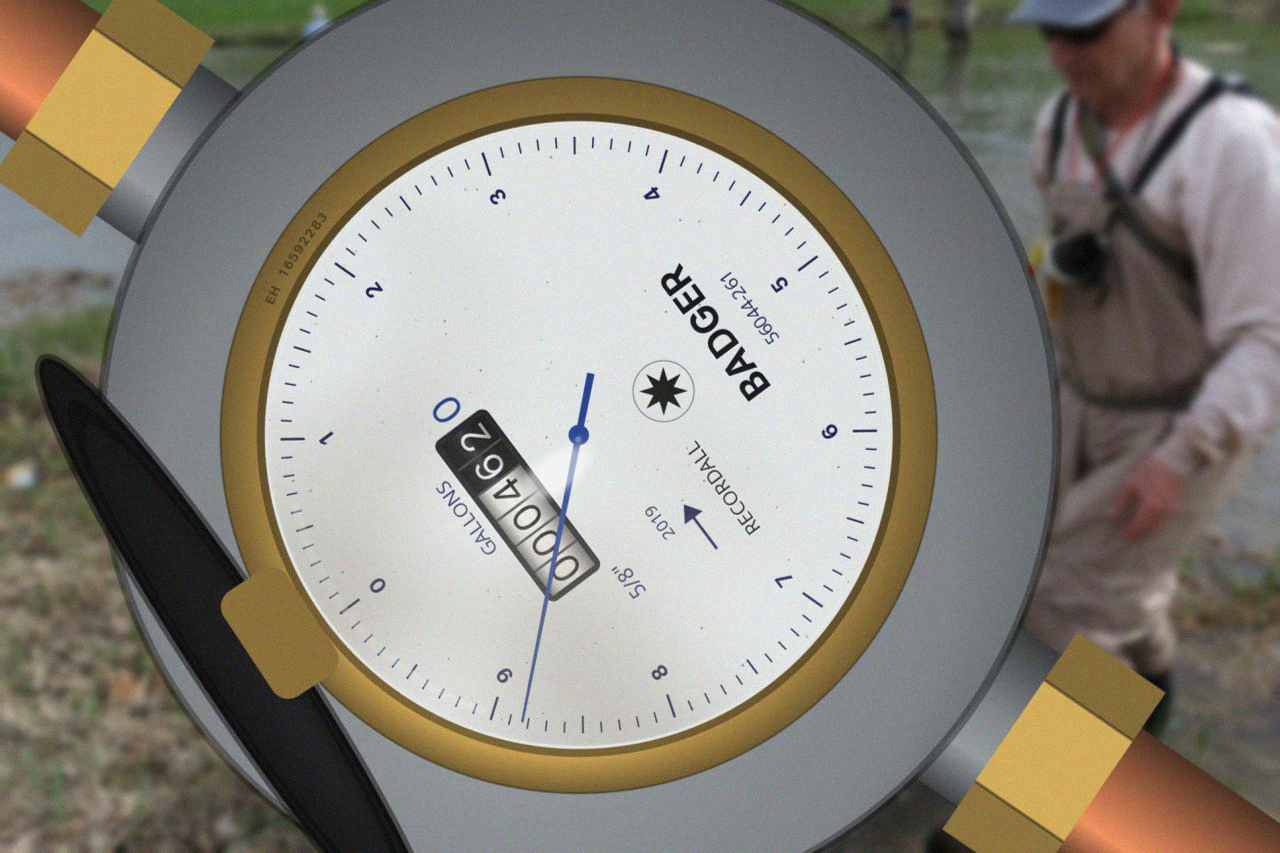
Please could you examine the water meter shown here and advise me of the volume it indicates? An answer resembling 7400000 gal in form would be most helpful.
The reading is 4618.8 gal
